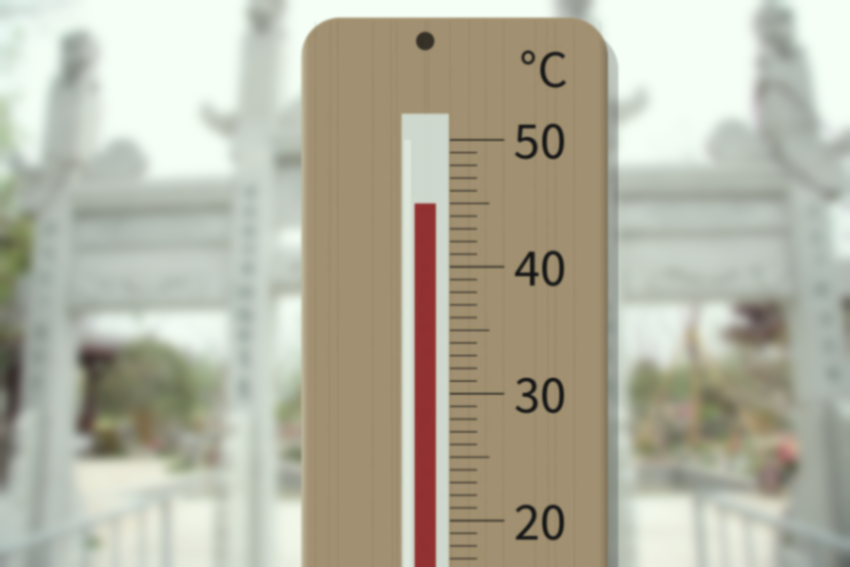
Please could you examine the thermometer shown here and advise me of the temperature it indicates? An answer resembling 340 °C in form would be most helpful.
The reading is 45 °C
